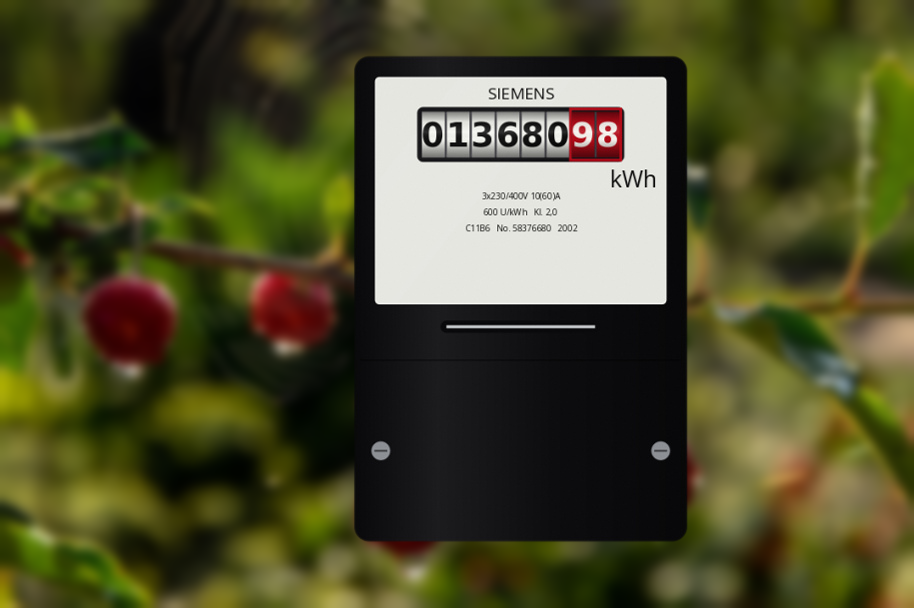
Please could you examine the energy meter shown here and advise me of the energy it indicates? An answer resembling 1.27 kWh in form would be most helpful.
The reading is 13680.98 kWh
